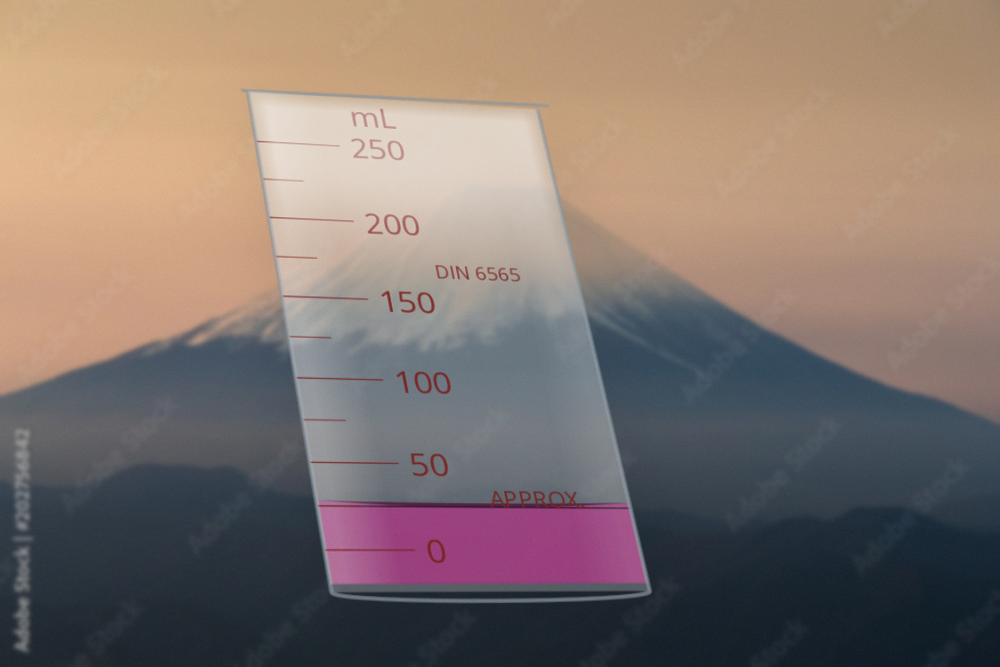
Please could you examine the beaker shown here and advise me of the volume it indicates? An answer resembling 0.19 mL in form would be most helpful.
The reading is 25 mL
